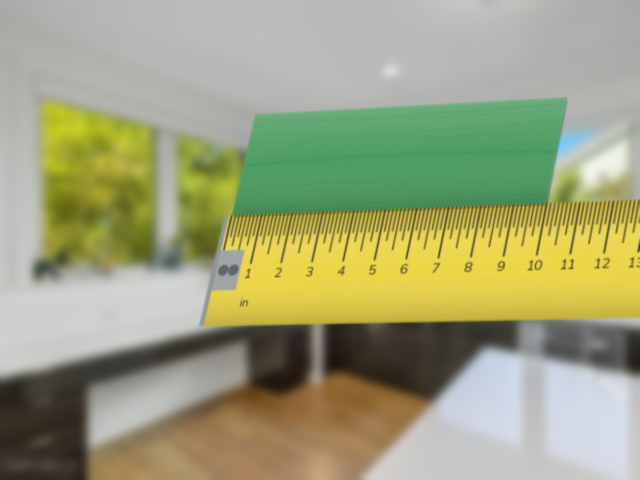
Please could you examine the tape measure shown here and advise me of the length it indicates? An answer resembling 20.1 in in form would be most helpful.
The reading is 10 in
